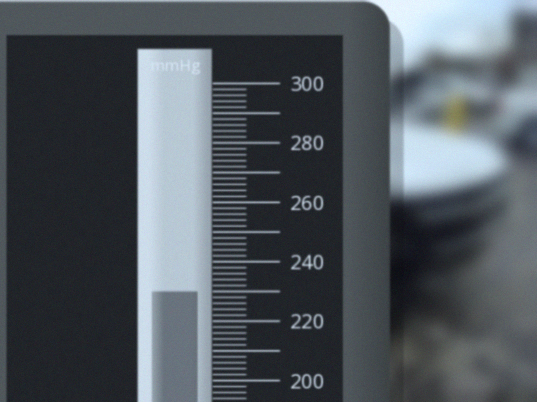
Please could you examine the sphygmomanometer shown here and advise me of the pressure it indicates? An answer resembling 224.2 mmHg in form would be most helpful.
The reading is 230 mmHg
